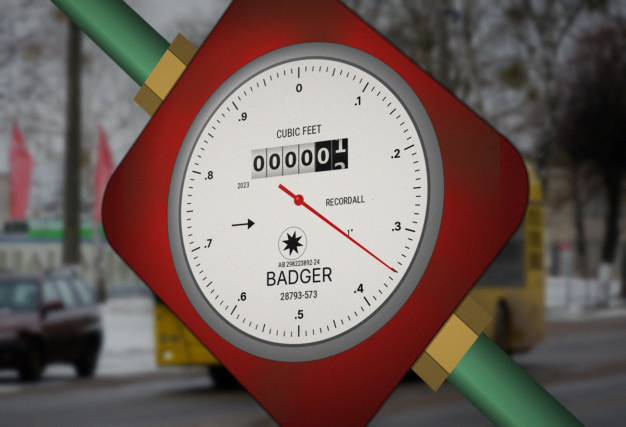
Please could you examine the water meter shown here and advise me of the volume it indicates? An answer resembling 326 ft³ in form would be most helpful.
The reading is 1.35 ft³
